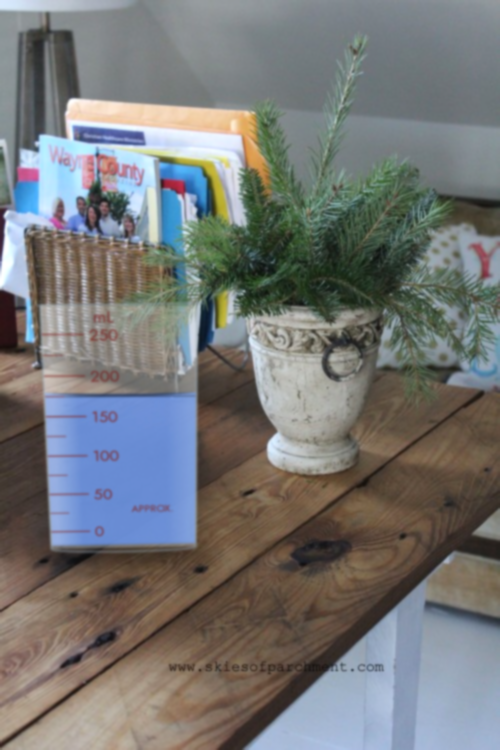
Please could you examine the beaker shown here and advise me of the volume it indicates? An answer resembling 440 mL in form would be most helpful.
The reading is 175 mL
